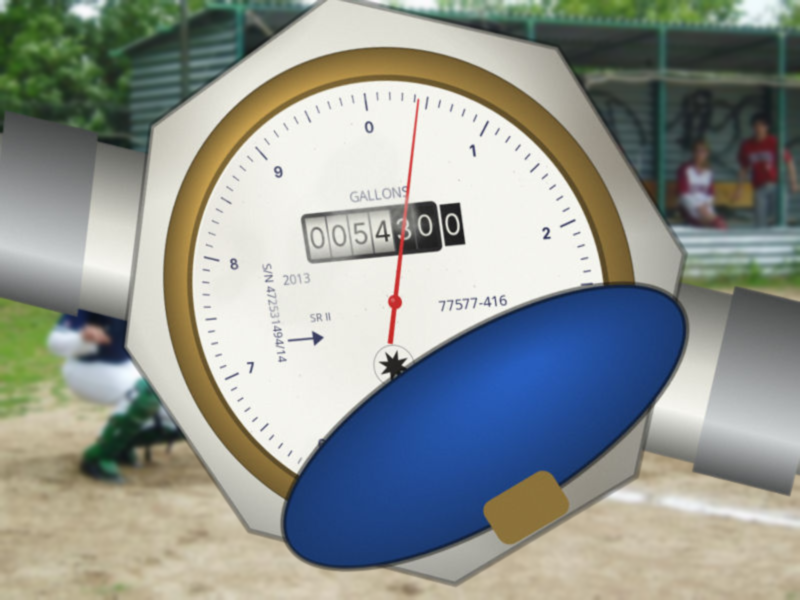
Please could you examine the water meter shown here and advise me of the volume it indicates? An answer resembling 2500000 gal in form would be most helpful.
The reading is 54300.4 gal
